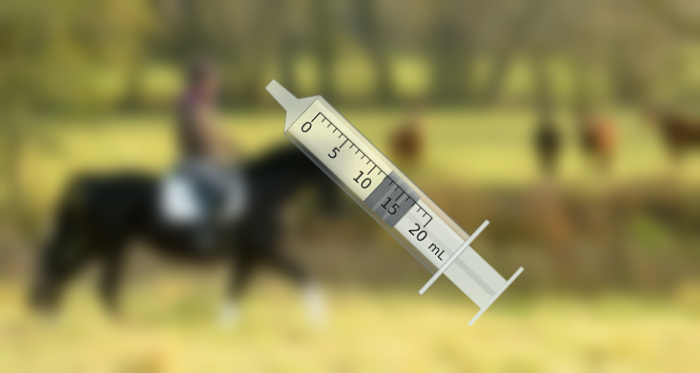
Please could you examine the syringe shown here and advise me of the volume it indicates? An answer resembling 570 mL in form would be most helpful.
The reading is 12 mL
